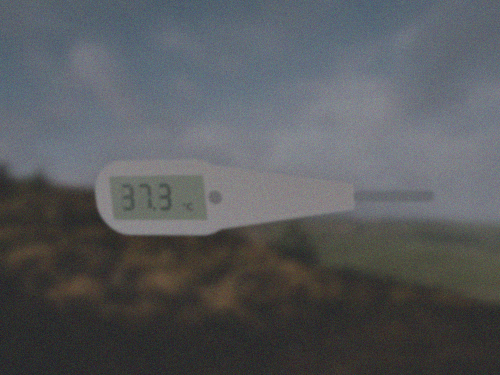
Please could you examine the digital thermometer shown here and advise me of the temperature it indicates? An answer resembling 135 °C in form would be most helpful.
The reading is 37.3 °C
